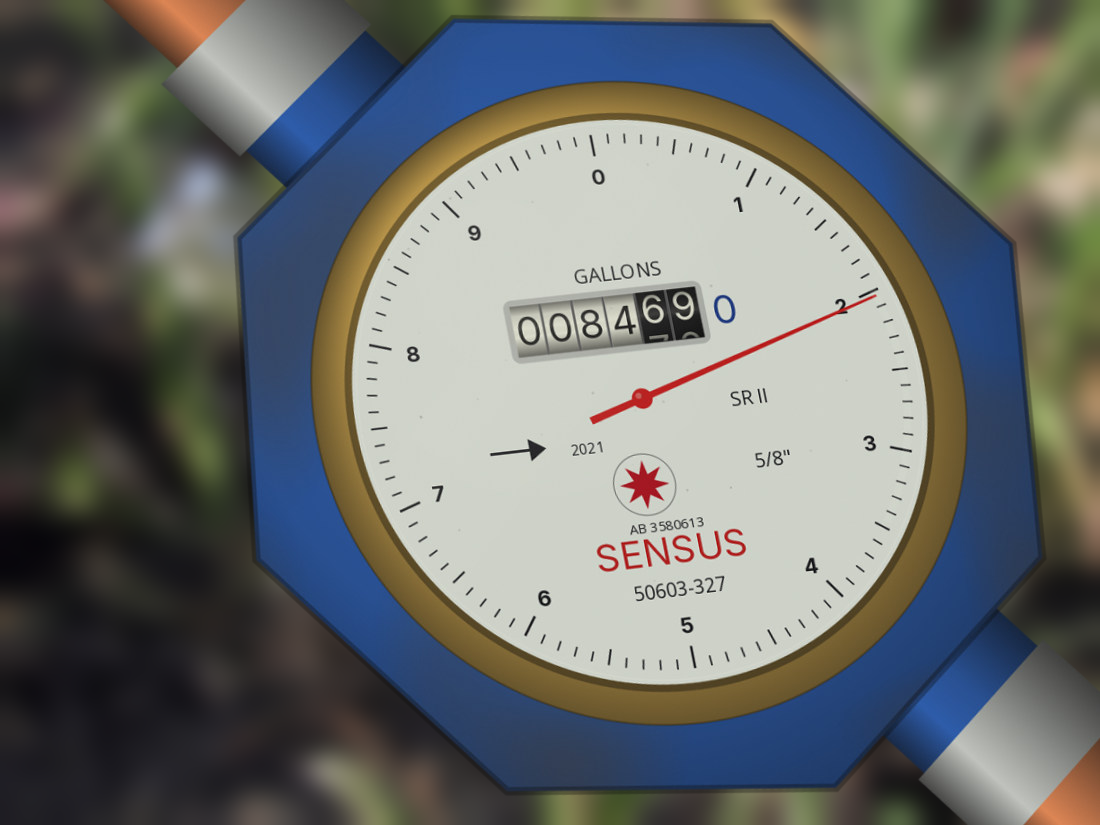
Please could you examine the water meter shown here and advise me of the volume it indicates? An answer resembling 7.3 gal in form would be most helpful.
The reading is 84692.0 gal
